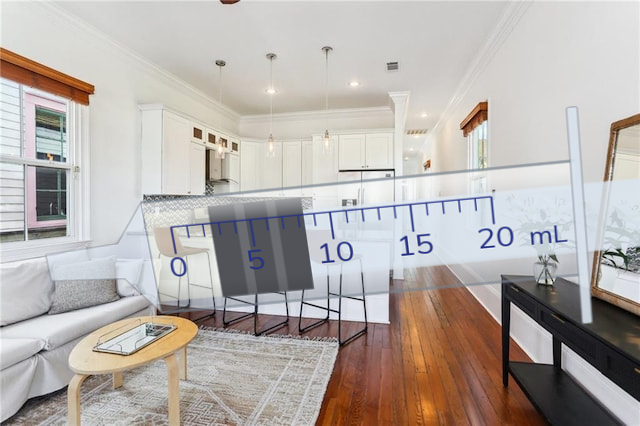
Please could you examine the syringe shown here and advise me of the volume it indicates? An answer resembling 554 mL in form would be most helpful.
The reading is 2.5 mL
